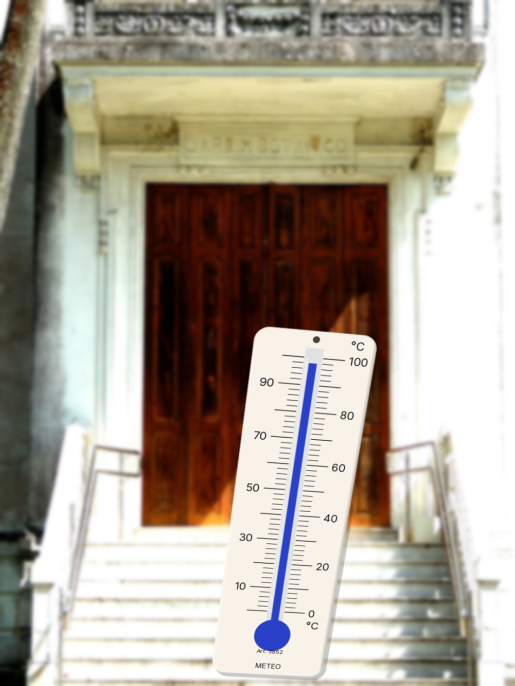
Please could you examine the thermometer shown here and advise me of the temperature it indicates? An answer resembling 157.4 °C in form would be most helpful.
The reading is 98 °C
